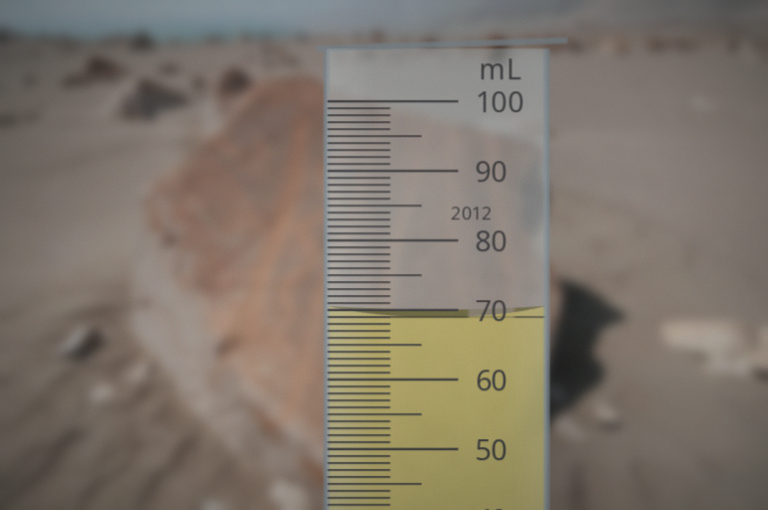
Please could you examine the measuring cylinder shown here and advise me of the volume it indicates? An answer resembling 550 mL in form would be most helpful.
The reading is 69 mL
